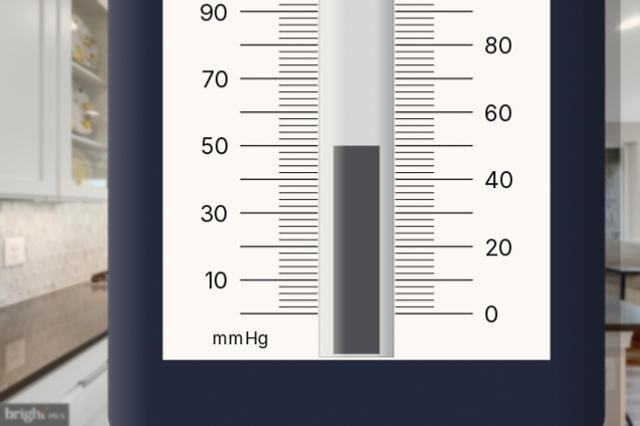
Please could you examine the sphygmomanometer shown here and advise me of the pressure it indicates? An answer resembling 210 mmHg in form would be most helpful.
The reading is 50 mmHg
